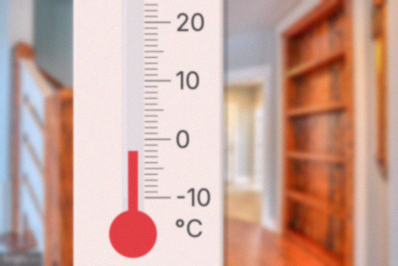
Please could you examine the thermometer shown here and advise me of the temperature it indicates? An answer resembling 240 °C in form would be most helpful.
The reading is -2 °C
